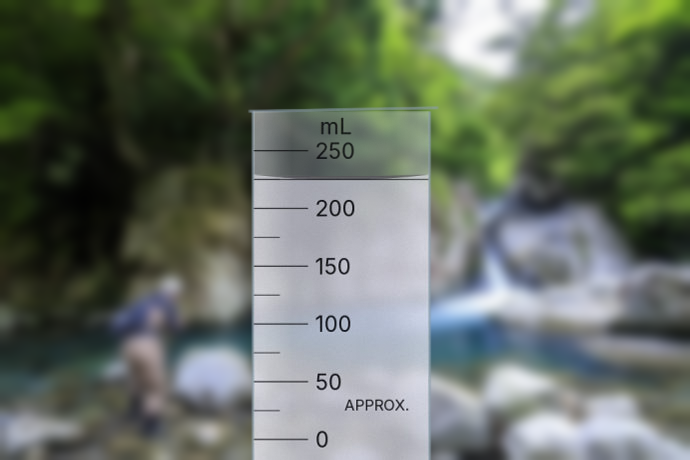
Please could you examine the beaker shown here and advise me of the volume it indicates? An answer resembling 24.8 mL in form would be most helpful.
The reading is 225 mL
